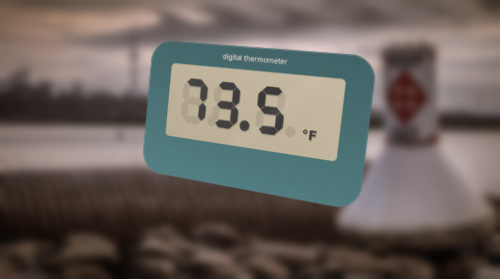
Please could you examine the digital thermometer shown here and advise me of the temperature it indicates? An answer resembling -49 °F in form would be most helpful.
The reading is 73.5 °F
